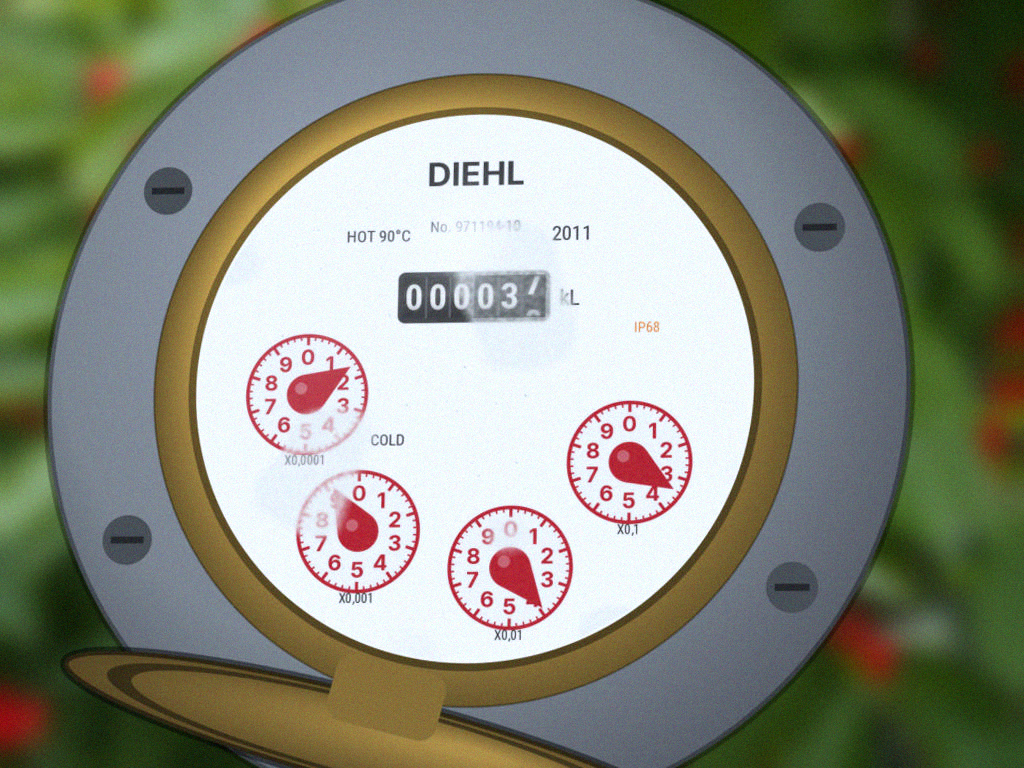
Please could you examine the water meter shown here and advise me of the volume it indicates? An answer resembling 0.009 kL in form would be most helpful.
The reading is 37.3391 kL
